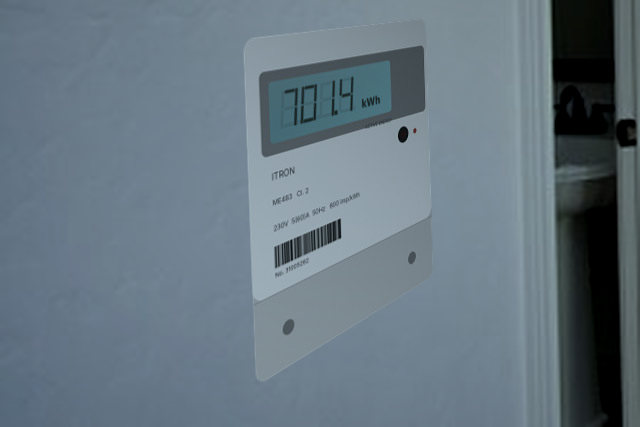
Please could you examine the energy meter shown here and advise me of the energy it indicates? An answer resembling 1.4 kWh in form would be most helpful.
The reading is 701.4 kWh
